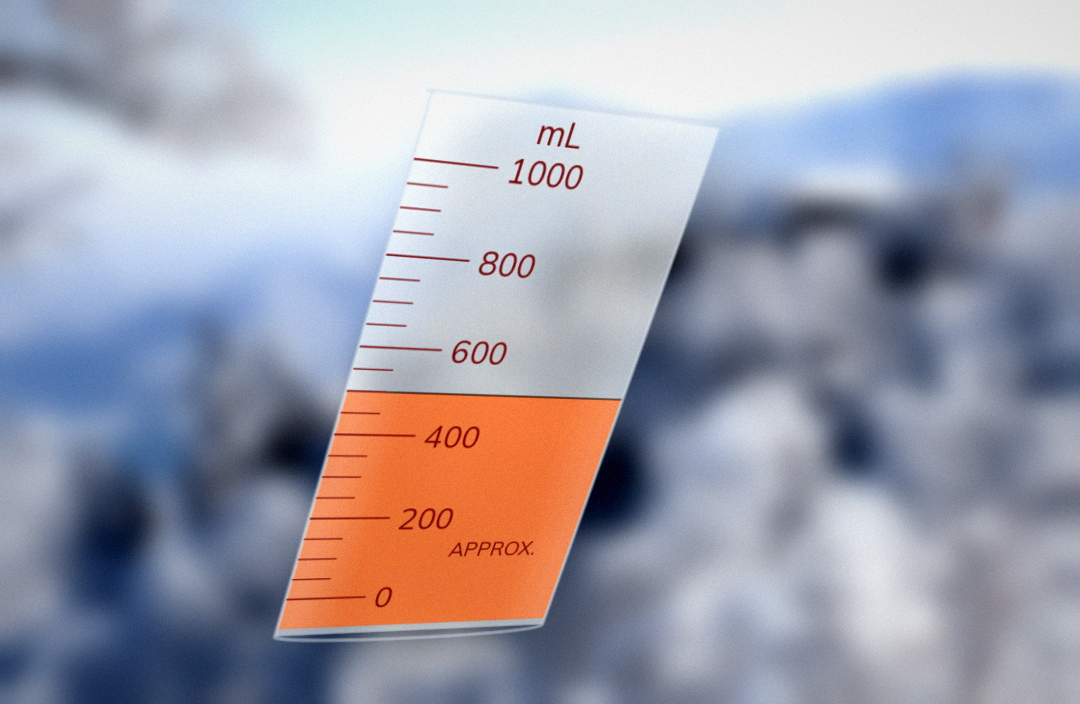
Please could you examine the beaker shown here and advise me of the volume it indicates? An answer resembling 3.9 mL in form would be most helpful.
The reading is 500 mL
